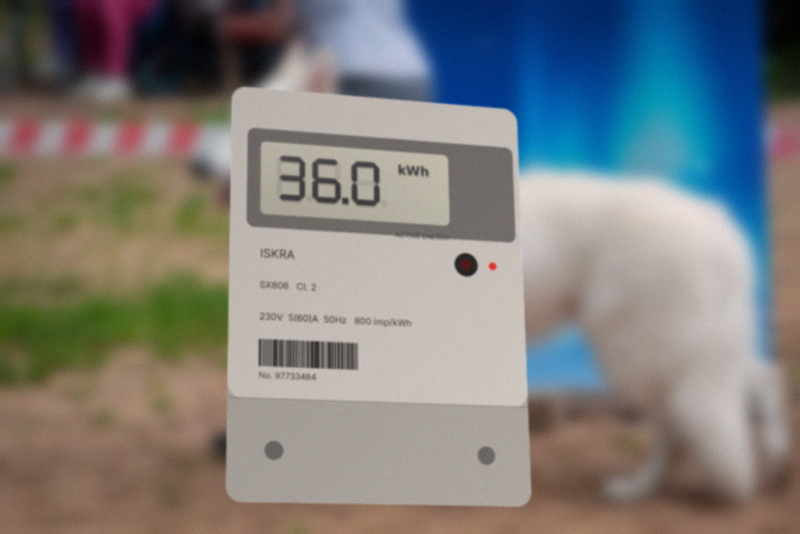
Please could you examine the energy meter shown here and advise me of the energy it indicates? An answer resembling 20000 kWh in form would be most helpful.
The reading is 36.0 kWh
